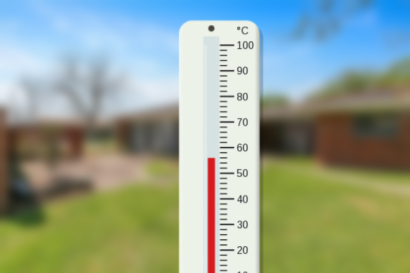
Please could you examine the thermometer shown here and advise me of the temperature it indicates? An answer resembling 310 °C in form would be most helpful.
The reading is 56 °C
